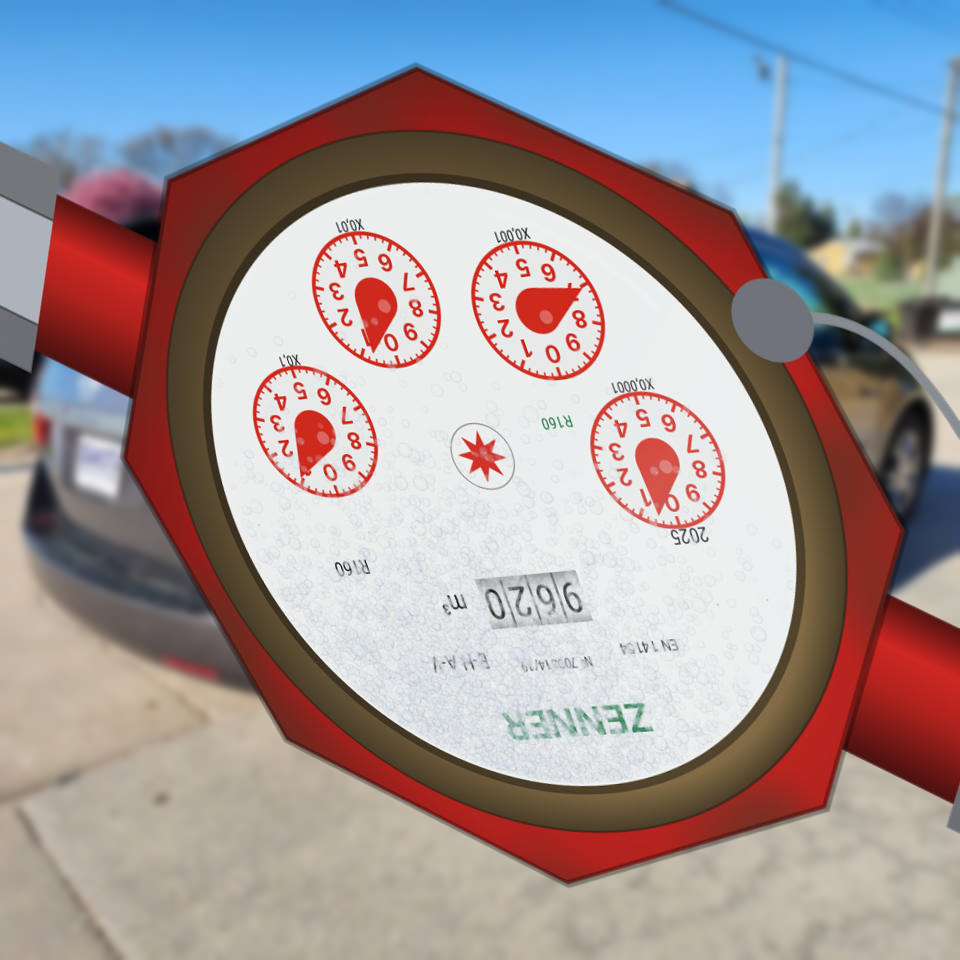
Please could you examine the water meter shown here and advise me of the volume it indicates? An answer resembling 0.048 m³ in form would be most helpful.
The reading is 9620.1070 m³
